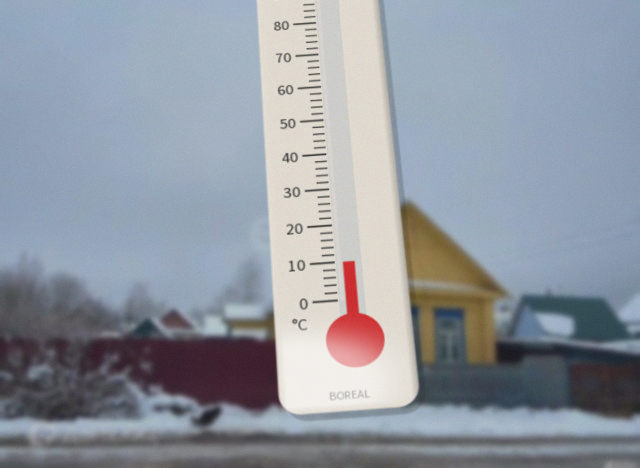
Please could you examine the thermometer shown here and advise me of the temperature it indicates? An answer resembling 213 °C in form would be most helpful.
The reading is 10 °C
